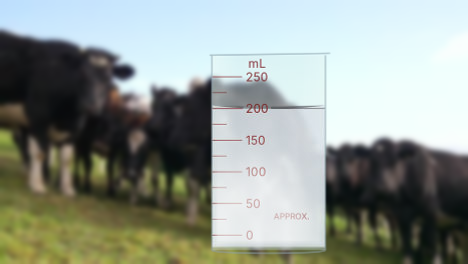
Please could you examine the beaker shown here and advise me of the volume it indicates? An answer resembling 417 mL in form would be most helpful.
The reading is 200 mL
